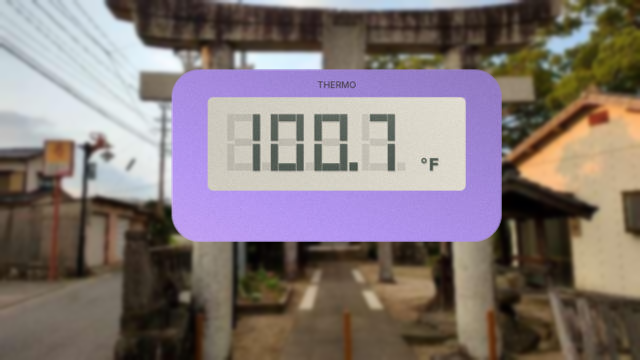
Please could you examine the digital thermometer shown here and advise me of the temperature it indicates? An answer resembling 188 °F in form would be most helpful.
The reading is 100.7 °F
